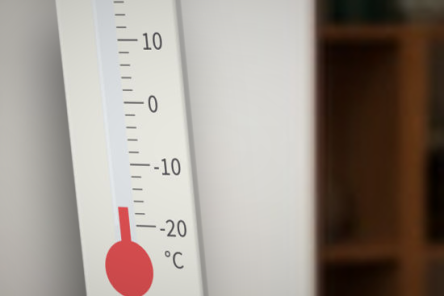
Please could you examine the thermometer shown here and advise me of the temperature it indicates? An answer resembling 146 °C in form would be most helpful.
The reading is -17 °C
